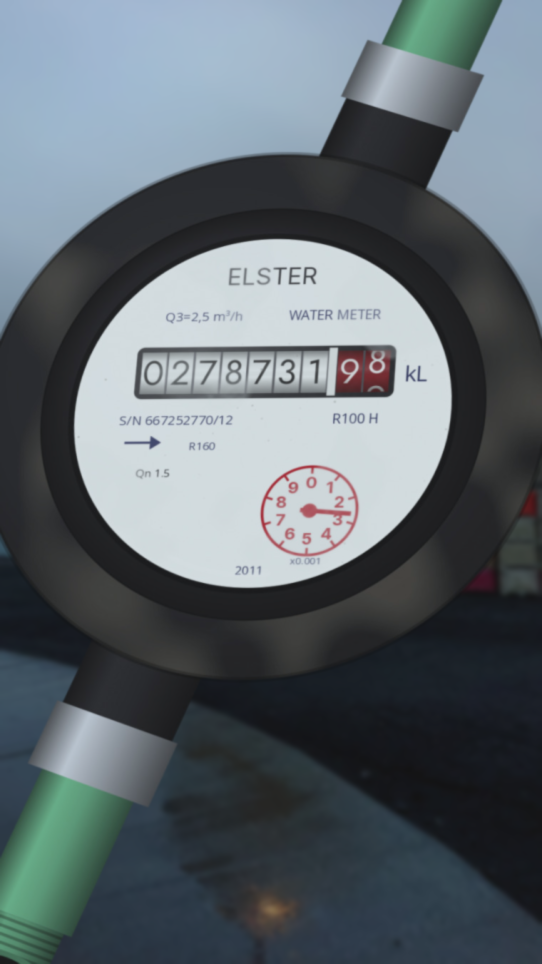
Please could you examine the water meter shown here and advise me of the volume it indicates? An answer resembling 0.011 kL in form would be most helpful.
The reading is 278731.982 kL
